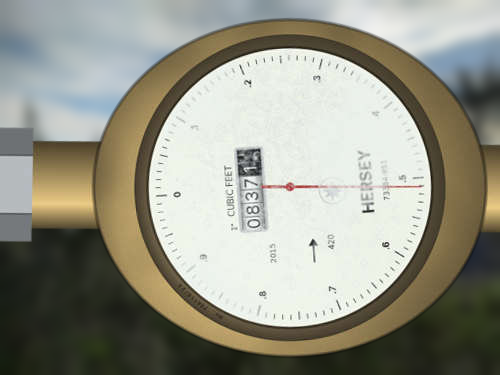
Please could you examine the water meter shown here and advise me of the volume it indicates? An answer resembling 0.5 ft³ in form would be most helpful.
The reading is 83711.51 ft³
